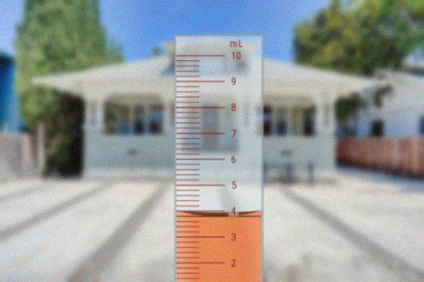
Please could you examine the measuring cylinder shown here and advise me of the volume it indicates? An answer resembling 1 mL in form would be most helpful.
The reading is 3.8 mL
